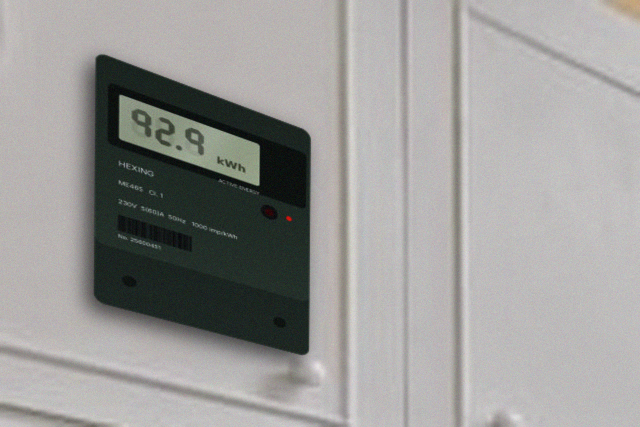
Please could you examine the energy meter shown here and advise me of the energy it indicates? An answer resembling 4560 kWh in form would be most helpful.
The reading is 92.9 kWh
